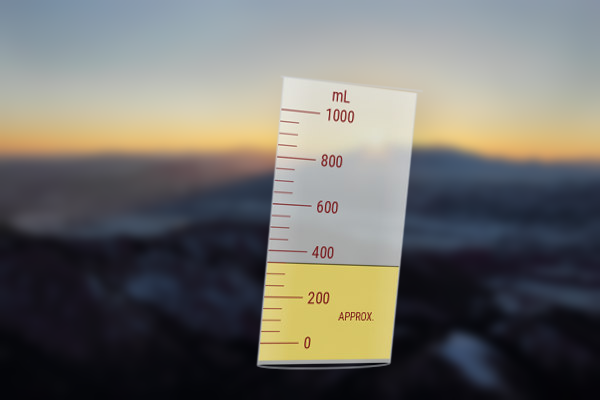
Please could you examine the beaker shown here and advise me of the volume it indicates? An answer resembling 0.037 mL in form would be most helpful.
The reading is 350 mL
